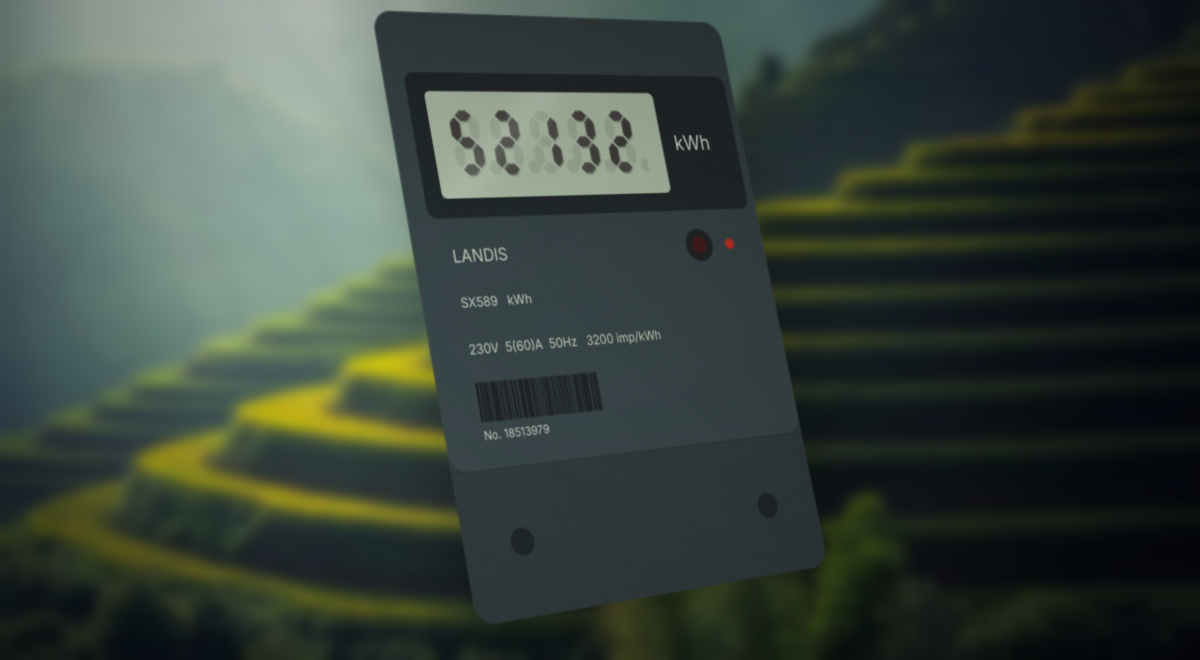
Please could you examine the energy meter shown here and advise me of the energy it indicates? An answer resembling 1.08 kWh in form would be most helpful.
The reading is 52132 kWh
